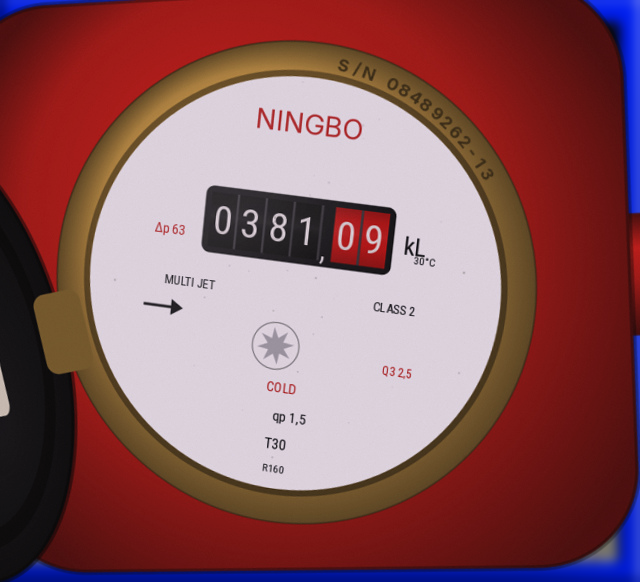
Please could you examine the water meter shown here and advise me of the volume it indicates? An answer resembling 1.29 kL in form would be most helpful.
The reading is 381.09 kL
